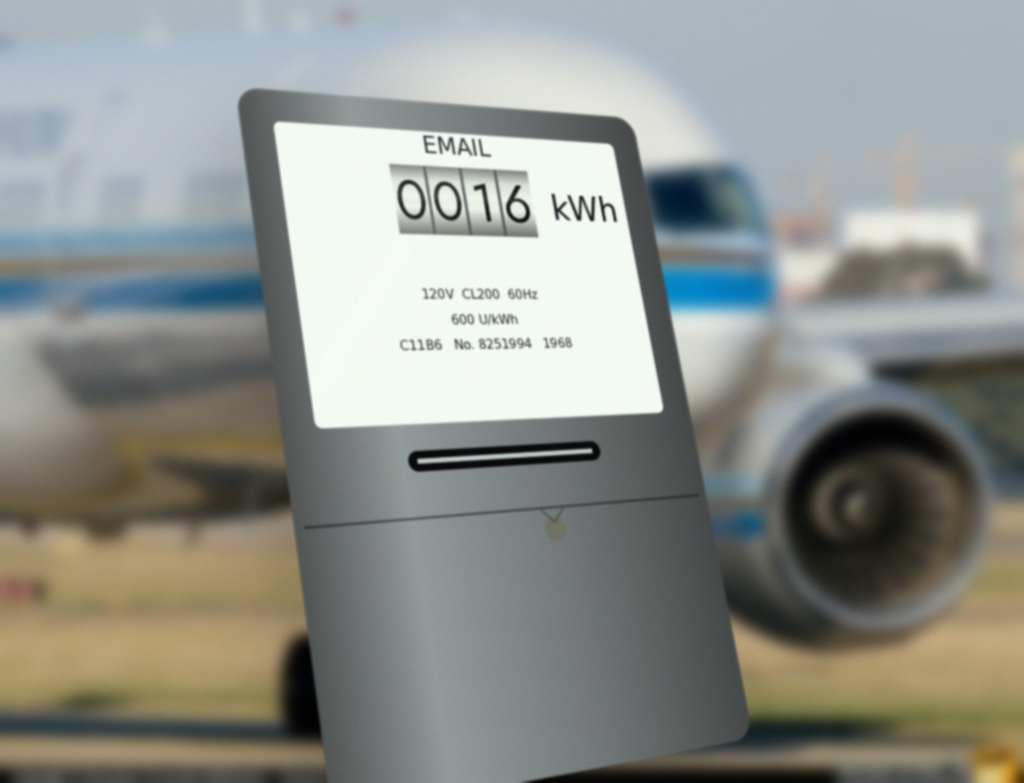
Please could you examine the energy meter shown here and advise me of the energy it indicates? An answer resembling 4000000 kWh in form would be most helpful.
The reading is 16 kWh
